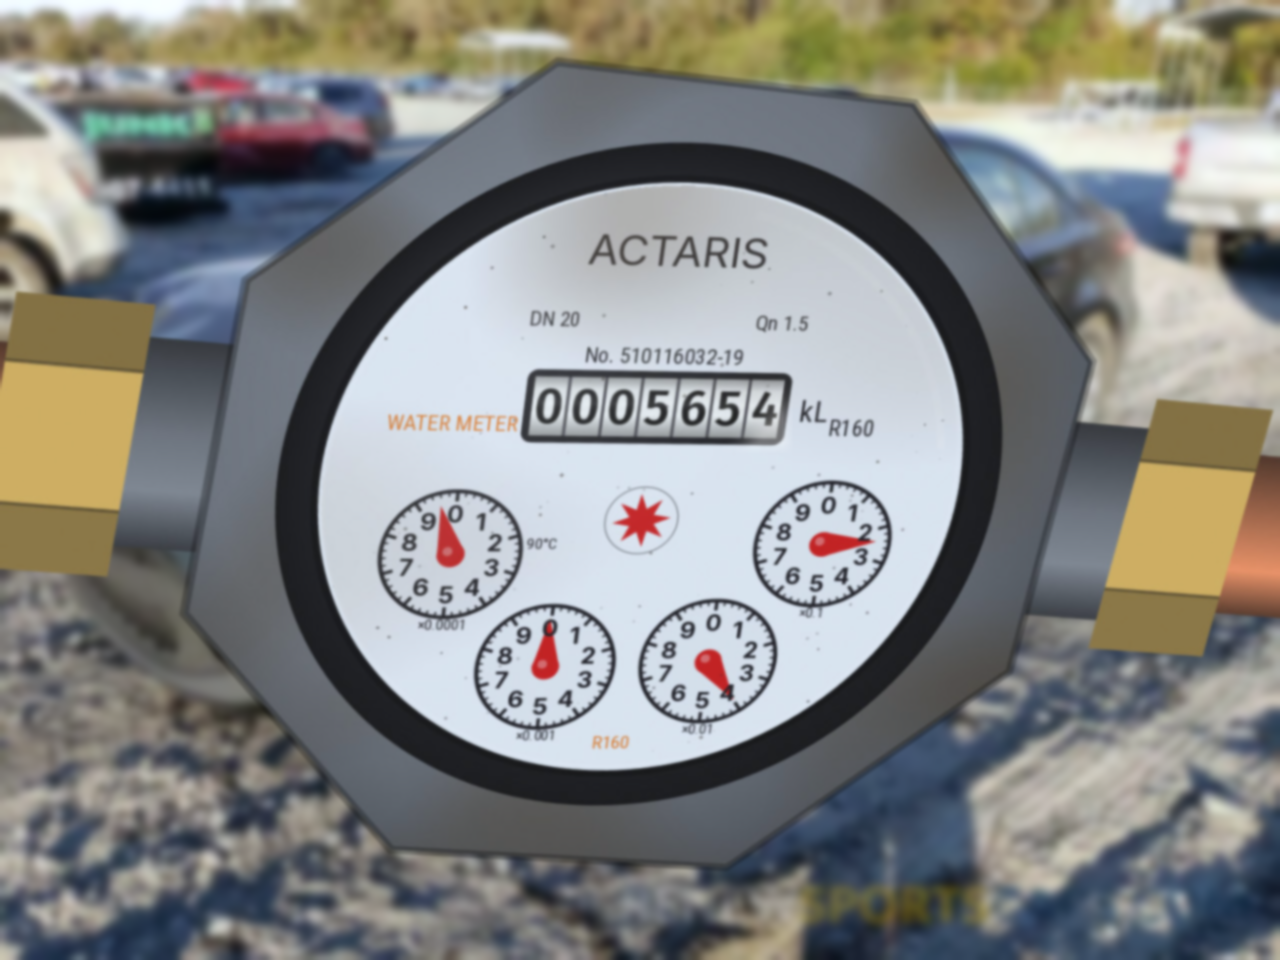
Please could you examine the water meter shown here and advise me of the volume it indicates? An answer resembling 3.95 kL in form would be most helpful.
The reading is 5654.2399 kL
